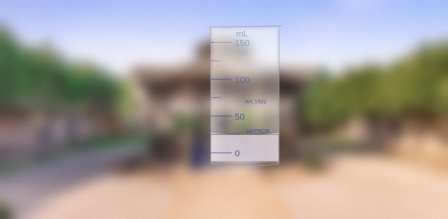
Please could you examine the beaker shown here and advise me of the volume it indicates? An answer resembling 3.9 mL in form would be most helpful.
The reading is 25 mL
